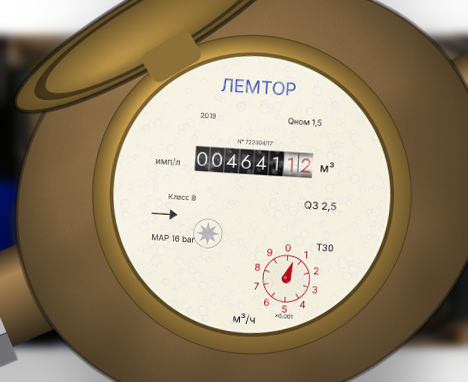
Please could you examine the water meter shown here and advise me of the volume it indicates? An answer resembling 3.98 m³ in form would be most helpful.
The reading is 4641.120 m³
